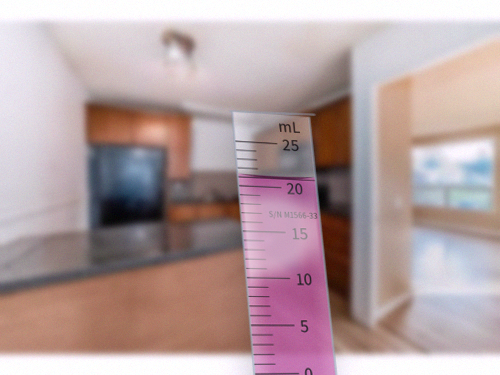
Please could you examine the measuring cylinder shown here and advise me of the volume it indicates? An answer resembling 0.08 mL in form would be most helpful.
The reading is 21 mL
